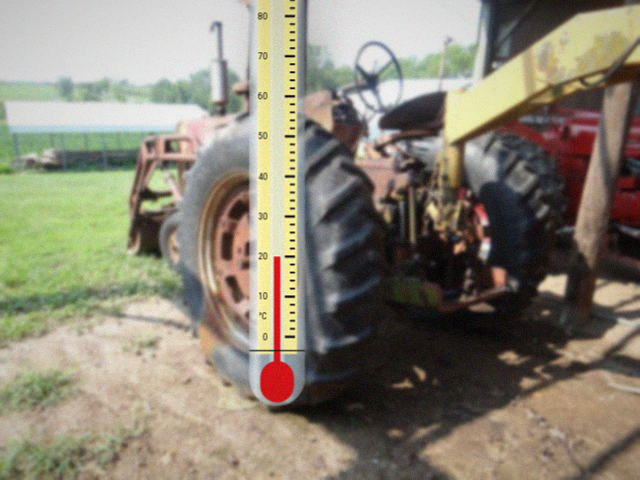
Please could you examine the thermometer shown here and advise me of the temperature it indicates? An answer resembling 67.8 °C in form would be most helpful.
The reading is 20 °C
